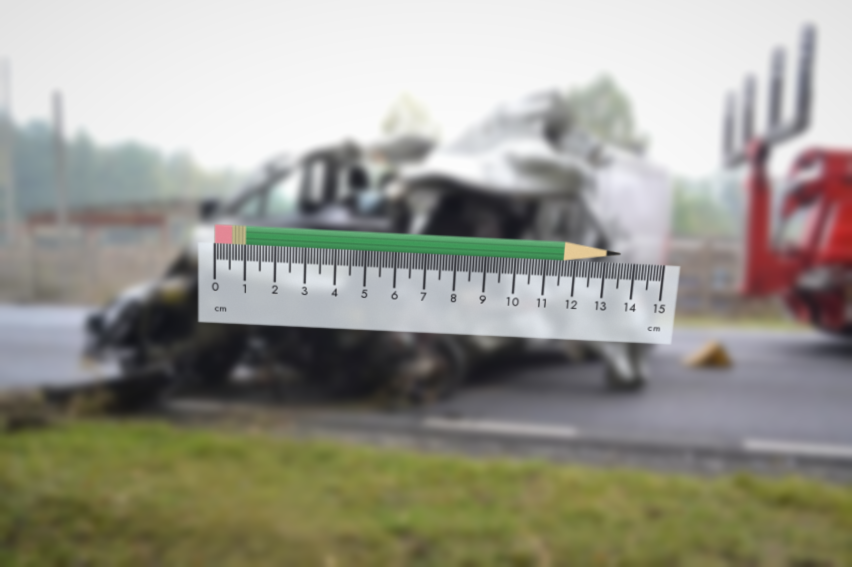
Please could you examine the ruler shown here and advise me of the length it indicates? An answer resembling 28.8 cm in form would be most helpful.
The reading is 13.5 cm
